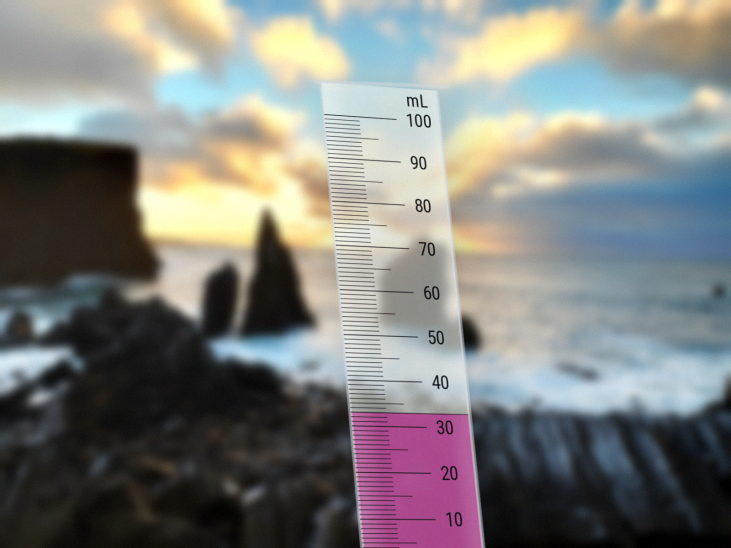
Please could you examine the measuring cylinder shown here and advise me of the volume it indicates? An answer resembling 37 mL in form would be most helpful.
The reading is 33 mL
